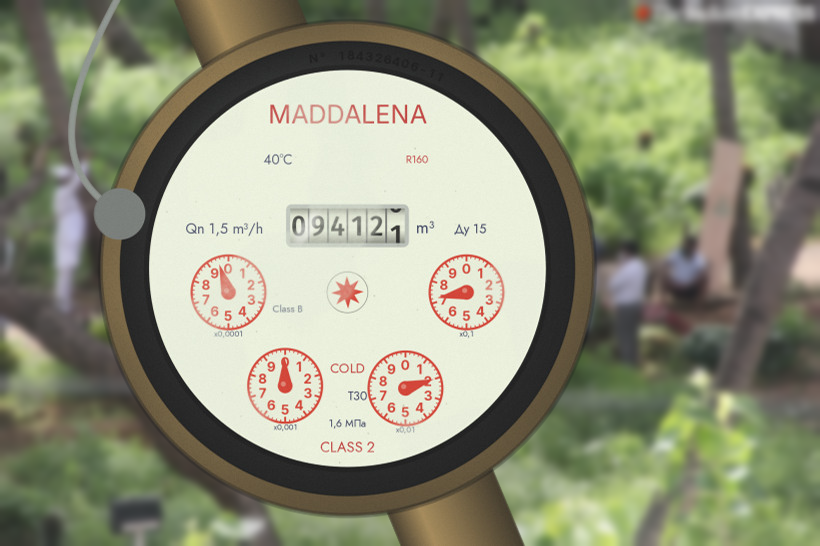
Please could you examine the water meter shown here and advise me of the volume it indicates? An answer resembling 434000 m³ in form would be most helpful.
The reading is 94120.7199 m³
